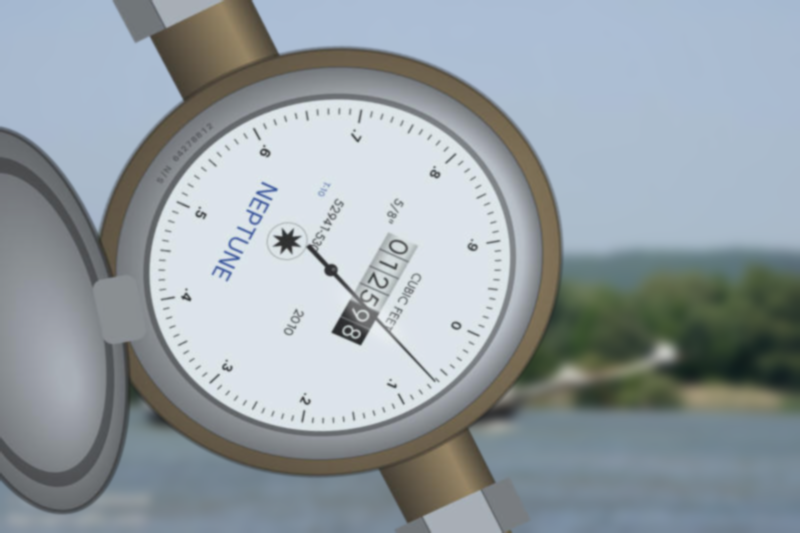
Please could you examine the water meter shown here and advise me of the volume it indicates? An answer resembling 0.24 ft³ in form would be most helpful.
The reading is 12598.06 ft³
